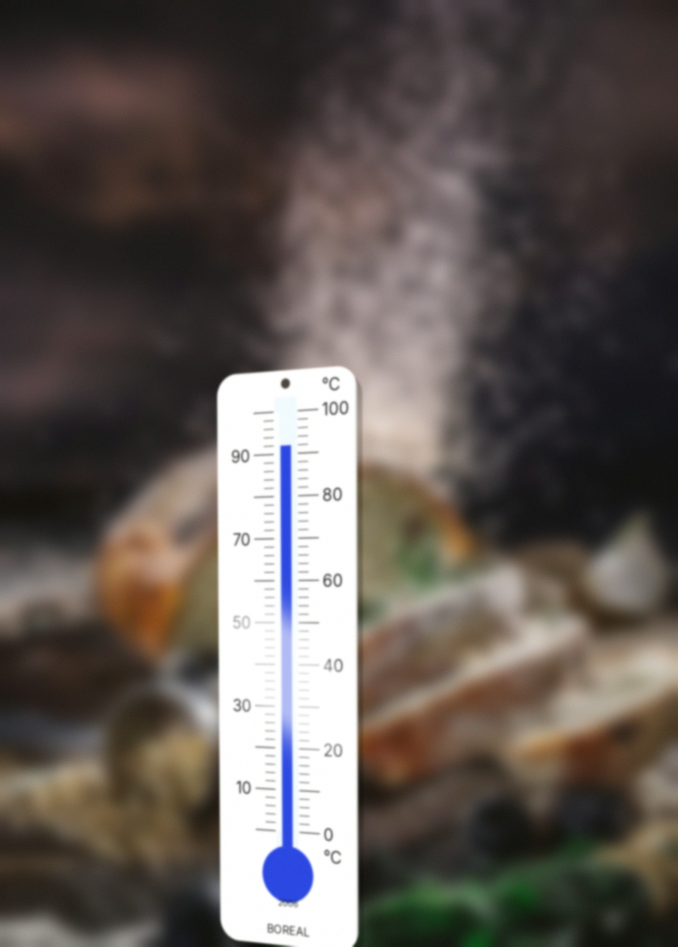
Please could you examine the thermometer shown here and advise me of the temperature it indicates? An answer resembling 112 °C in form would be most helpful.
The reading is 92 °C
